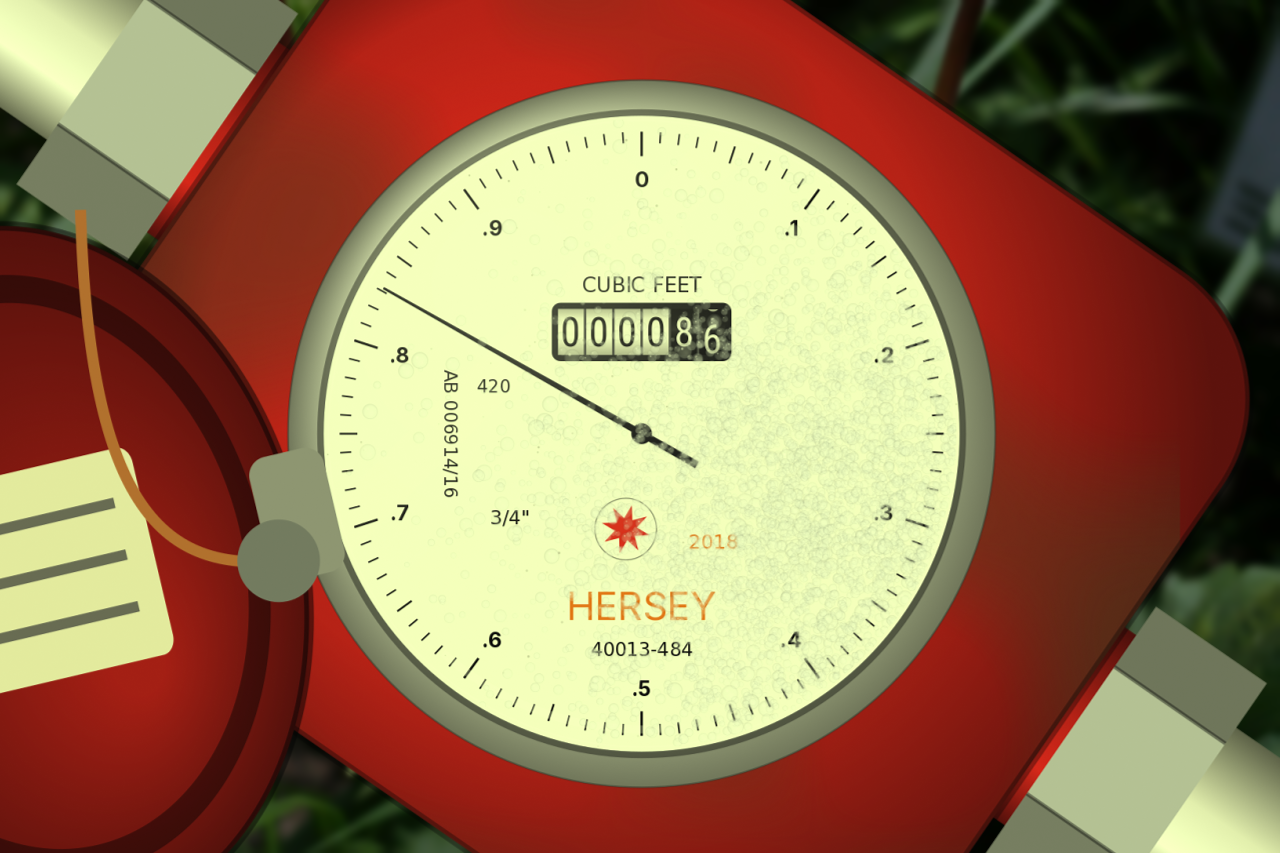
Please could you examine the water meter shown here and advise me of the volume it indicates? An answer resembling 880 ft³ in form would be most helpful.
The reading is 85.83 ft³
